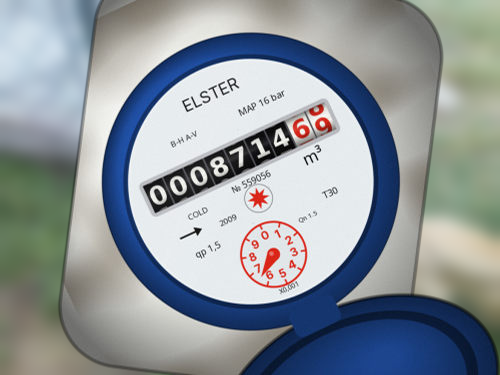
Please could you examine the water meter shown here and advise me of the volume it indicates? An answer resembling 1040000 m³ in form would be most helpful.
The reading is 8714.686 m³
